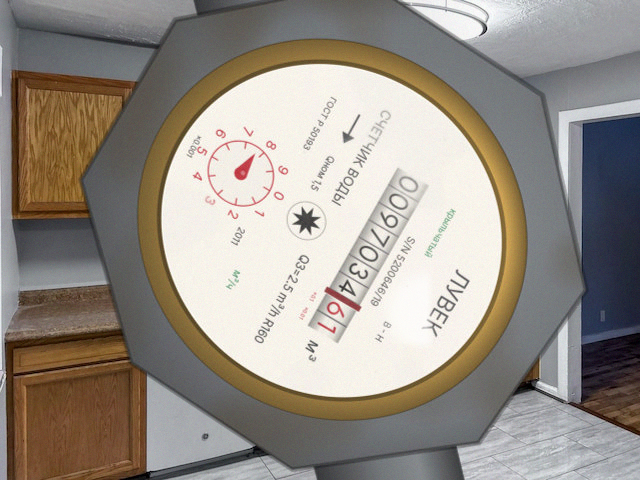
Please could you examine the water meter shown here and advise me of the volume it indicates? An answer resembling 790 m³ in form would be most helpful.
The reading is 97034.617 m³
